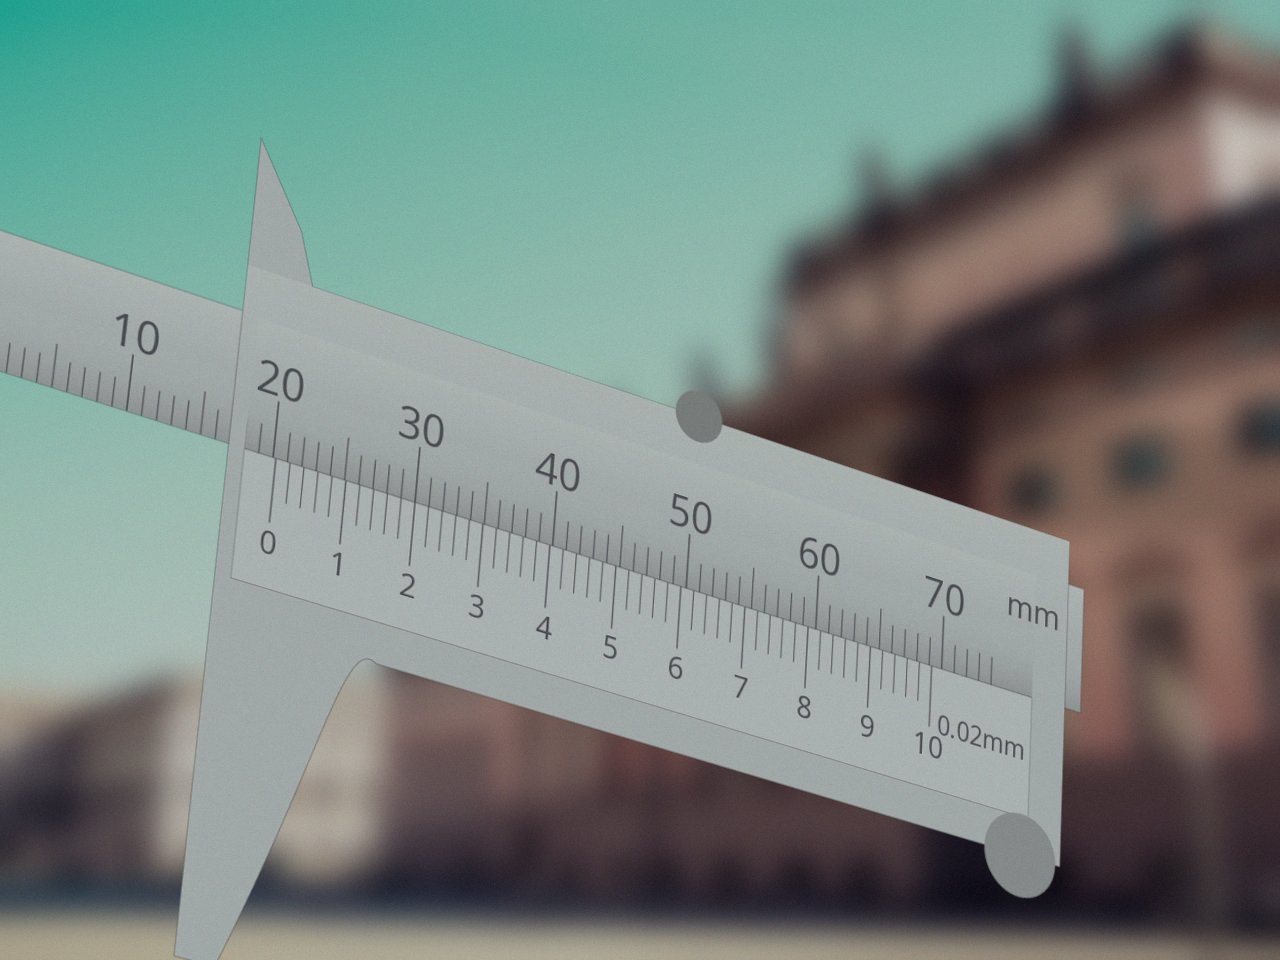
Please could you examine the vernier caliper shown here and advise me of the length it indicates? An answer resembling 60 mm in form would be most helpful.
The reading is 20.2 mm
